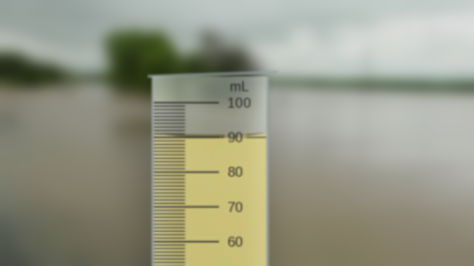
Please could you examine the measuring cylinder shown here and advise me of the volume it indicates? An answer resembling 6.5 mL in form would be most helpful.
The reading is 90 mL
